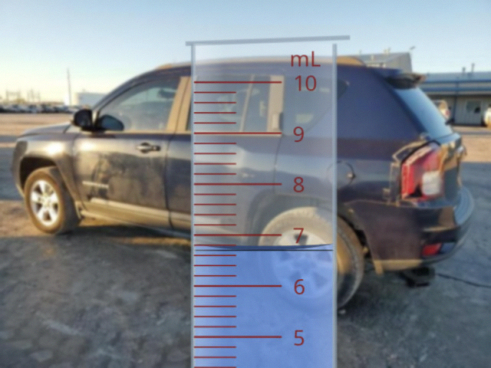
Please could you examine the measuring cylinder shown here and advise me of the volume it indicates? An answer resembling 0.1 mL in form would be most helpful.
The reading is 6.7 mL
